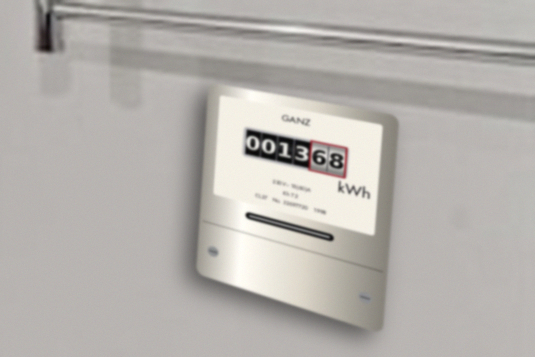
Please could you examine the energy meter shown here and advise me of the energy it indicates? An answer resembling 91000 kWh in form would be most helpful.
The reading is 13.68 kWh
